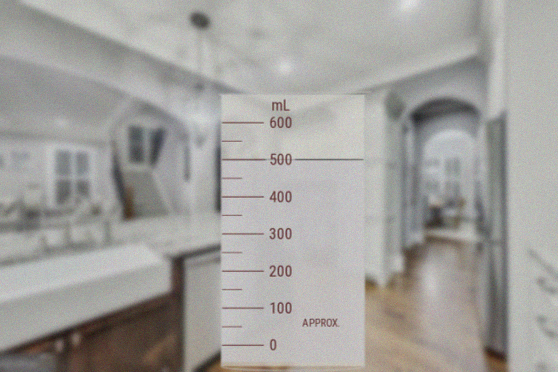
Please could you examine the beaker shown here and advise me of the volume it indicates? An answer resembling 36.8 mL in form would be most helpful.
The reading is 500 mL
